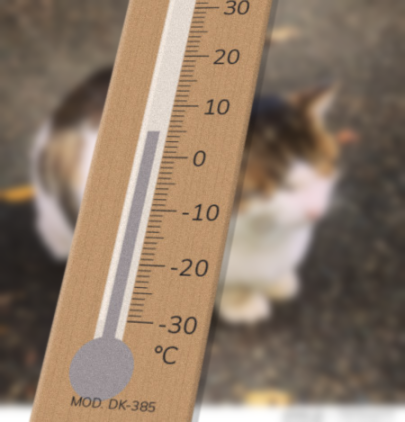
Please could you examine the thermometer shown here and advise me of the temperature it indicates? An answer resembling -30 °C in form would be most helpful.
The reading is 5 °C
